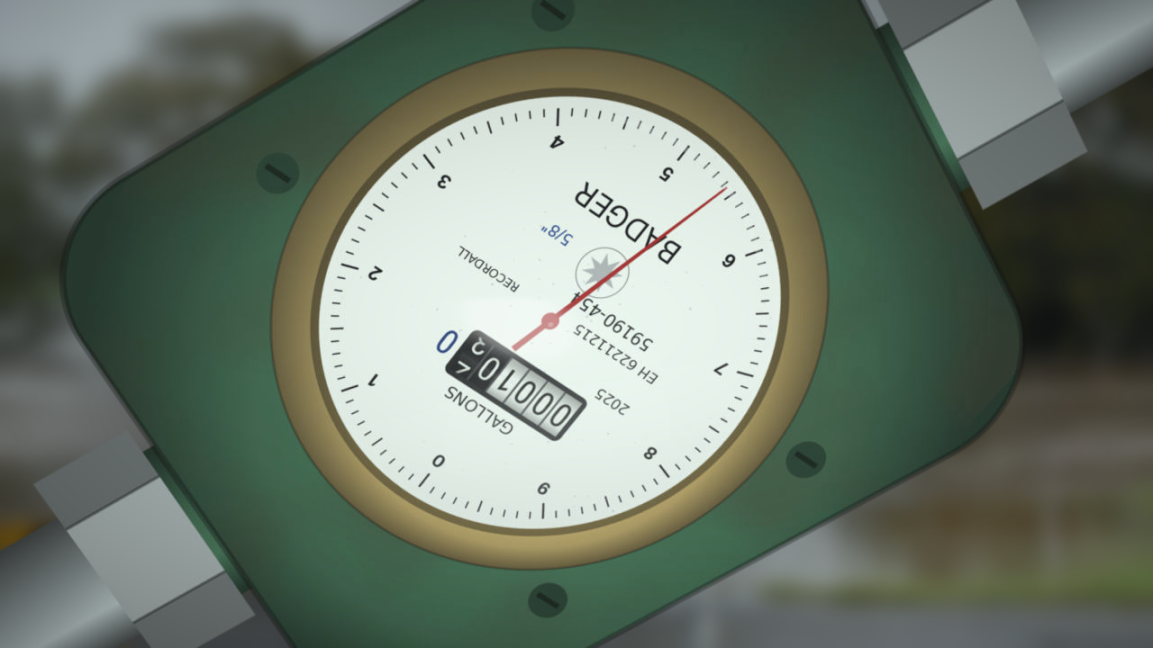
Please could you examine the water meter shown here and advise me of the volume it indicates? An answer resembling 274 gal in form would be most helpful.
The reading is 1025.4 gal
